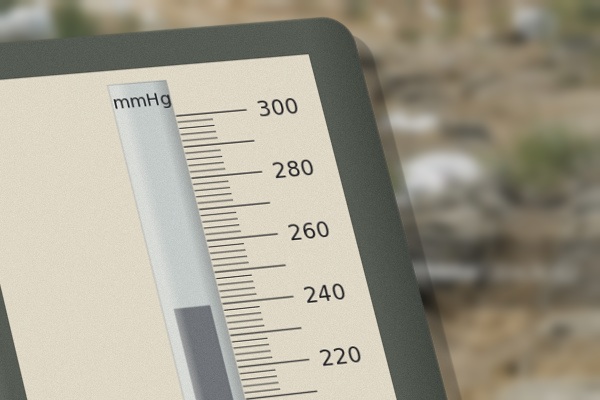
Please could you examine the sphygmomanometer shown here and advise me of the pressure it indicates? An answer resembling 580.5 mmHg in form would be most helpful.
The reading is 240 mmHg
